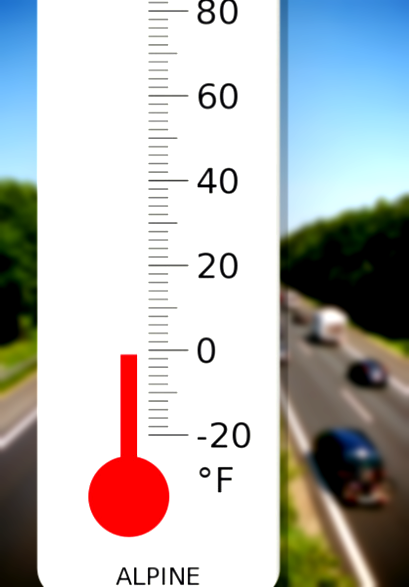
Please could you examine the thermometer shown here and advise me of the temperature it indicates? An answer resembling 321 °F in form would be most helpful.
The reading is -1 °F
